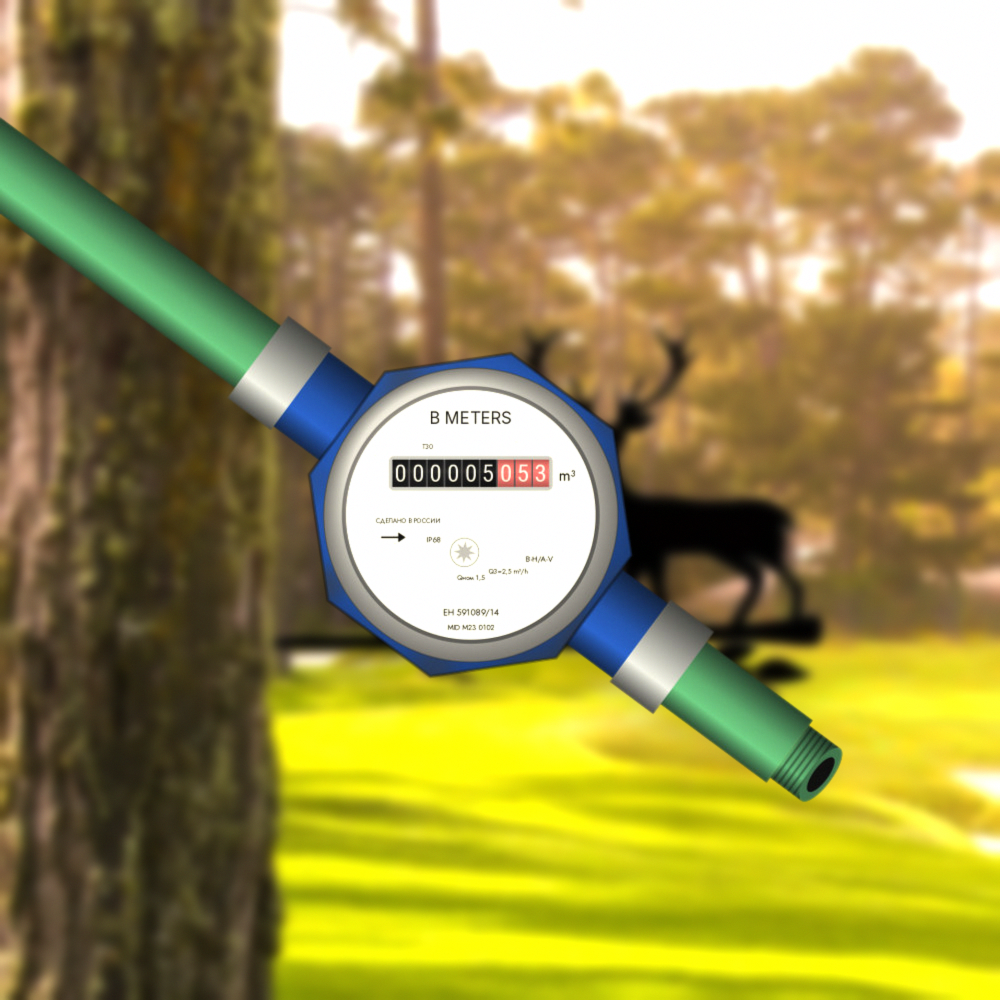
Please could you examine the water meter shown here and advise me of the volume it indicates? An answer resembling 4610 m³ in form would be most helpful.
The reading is 5.053 m³
